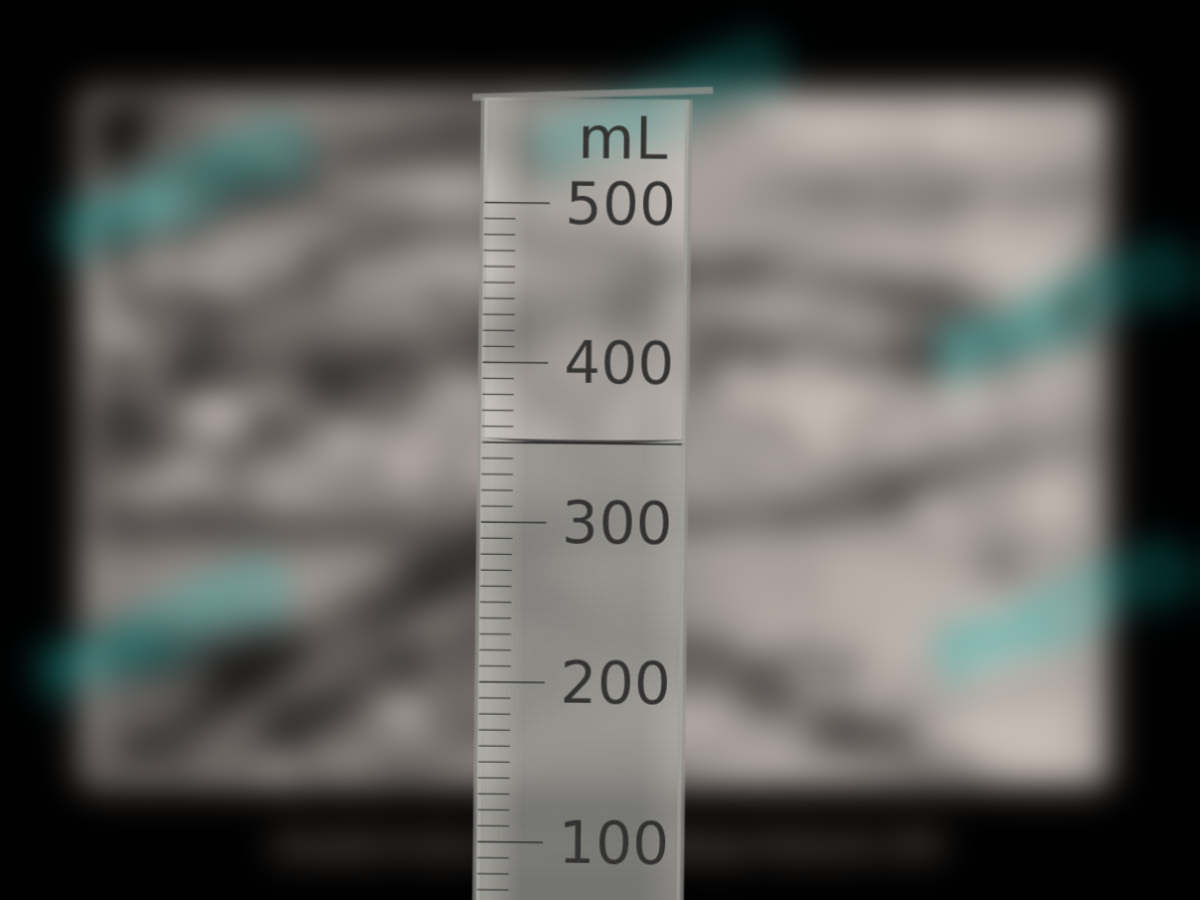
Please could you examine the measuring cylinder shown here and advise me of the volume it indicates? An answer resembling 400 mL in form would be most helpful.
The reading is 350 mL
